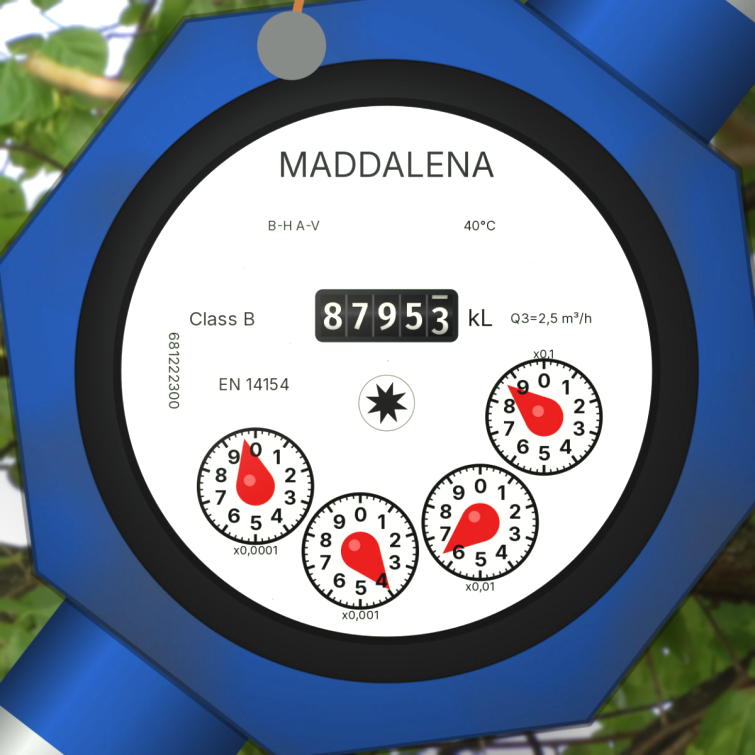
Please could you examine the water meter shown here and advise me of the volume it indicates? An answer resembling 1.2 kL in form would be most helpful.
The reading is 87952.8639 kL
